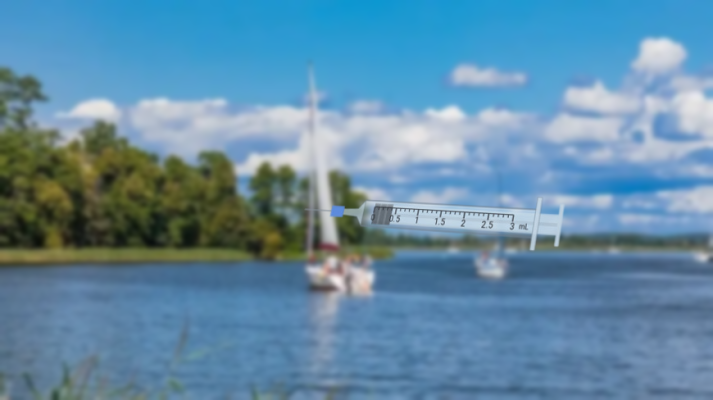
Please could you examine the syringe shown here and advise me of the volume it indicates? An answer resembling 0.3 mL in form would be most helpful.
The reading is 0 mL
